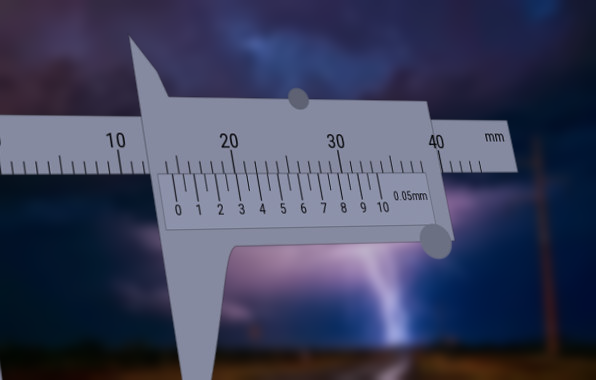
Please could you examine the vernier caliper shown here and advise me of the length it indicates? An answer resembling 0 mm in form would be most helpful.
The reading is 14.4 mm
